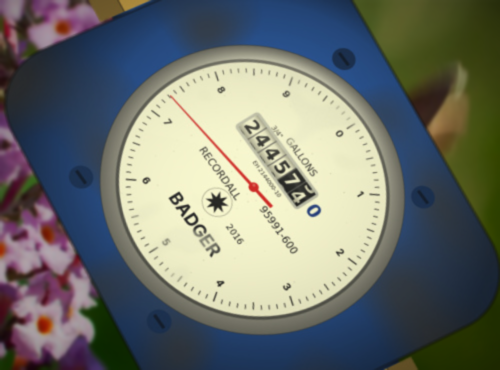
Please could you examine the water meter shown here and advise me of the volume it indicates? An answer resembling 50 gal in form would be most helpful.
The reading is 2445737.3 gal
